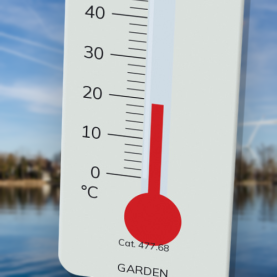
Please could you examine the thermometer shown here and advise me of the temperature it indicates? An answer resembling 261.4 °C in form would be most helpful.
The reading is 19 °C
